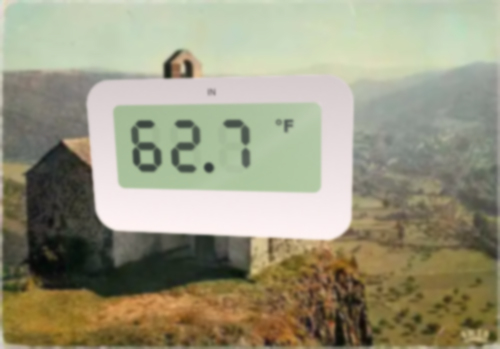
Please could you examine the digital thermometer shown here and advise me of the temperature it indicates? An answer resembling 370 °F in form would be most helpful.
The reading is 62.7 °F
